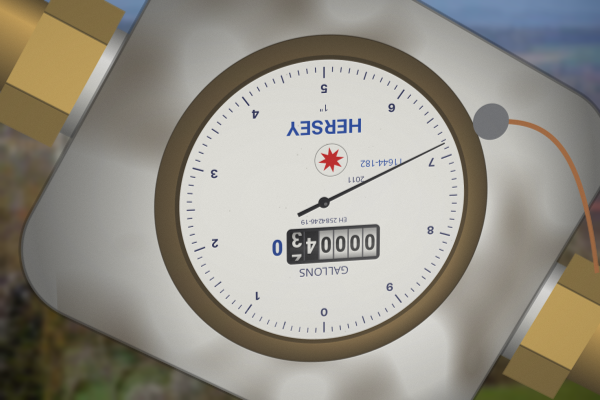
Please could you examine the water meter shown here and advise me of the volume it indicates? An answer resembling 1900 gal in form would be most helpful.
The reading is 426.8 gal
